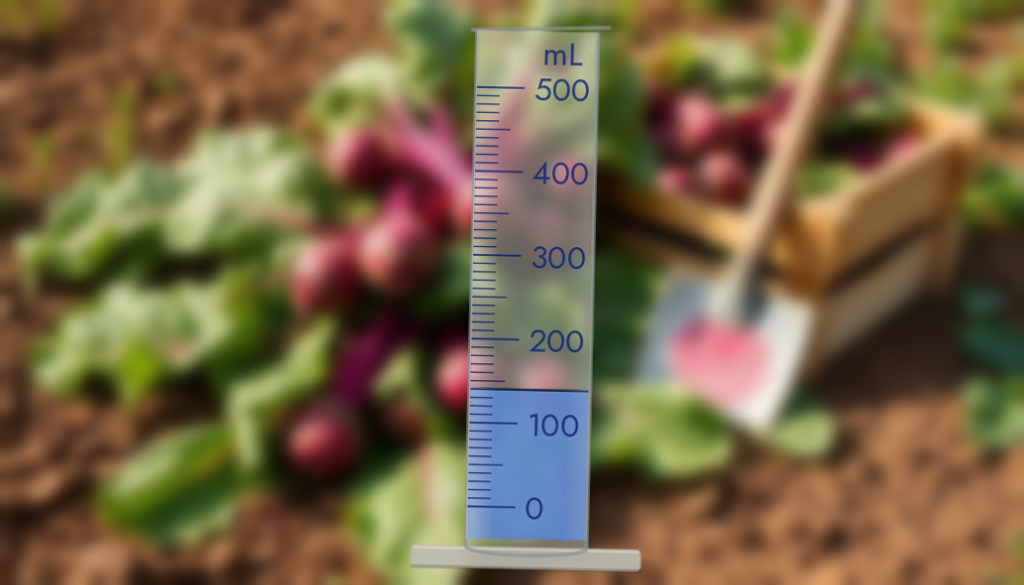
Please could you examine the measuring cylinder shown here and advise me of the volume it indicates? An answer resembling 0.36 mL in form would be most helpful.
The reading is 140 mL
